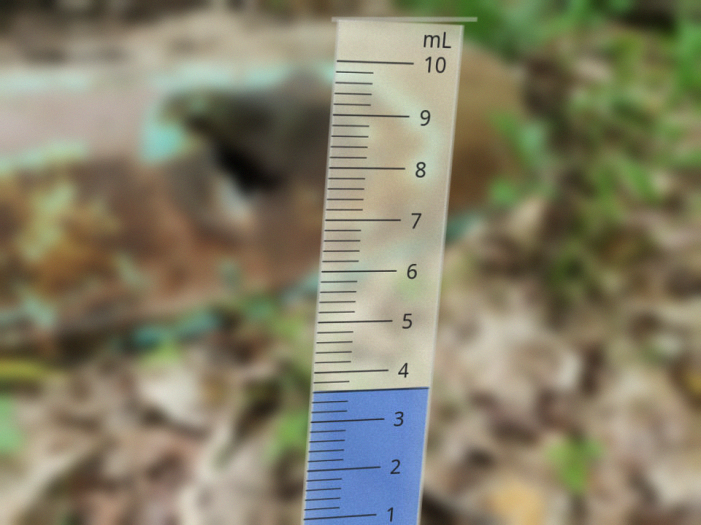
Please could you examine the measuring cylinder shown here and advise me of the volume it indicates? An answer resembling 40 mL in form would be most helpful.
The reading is 3.6 mL
